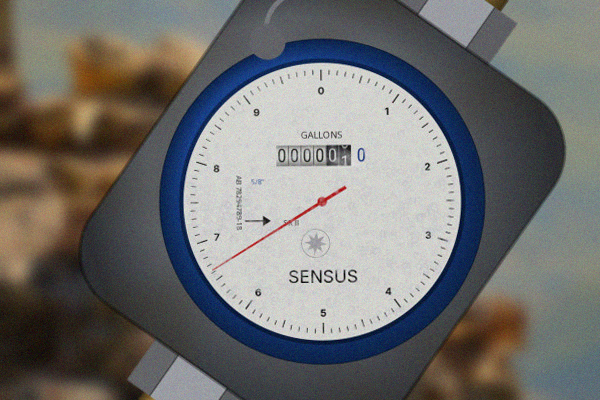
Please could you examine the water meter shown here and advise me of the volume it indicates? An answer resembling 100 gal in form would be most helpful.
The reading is 6.6 gal
